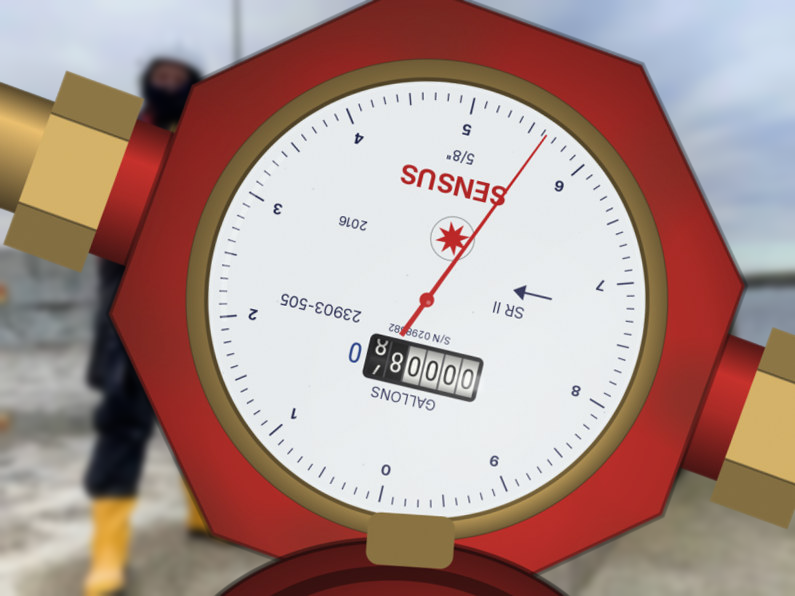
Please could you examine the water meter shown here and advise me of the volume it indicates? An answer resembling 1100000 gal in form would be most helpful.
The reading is 875.6 gal
